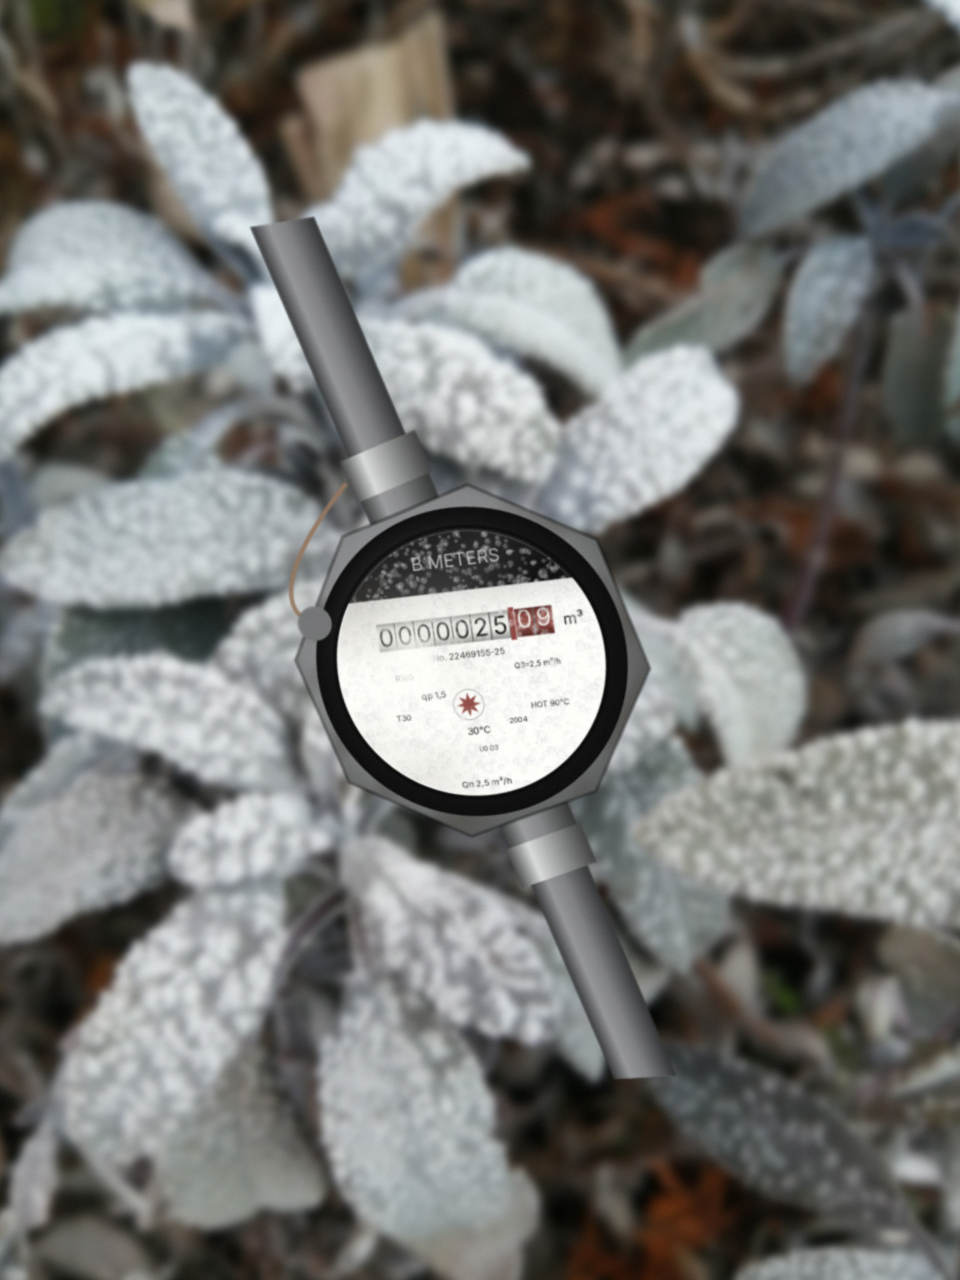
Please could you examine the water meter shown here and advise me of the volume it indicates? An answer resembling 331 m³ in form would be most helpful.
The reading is 25.09 m³
